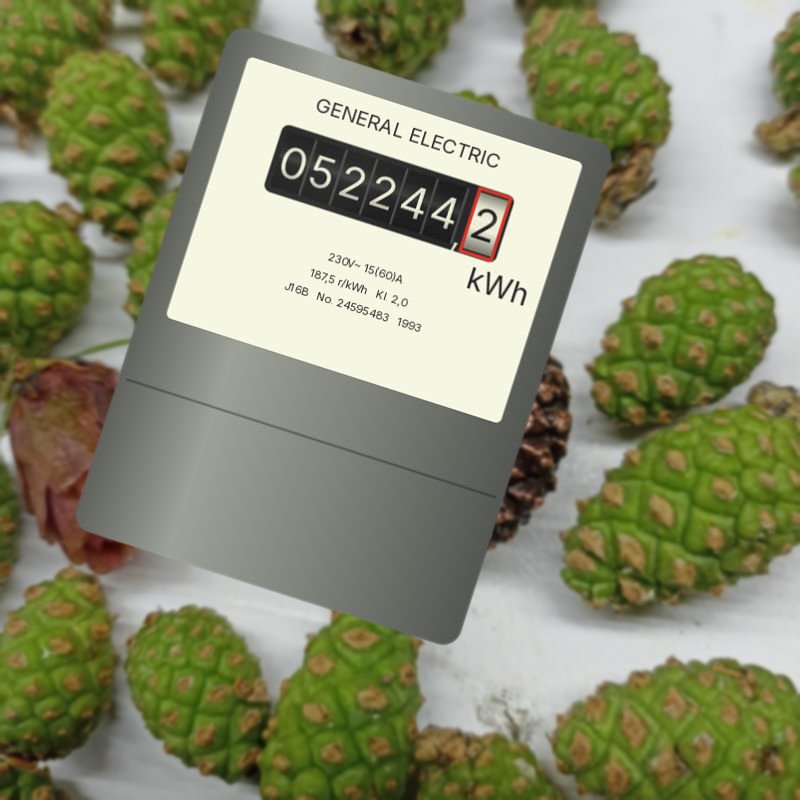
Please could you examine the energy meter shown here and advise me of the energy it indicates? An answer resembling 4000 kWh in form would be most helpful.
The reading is 52244.2 kWh
